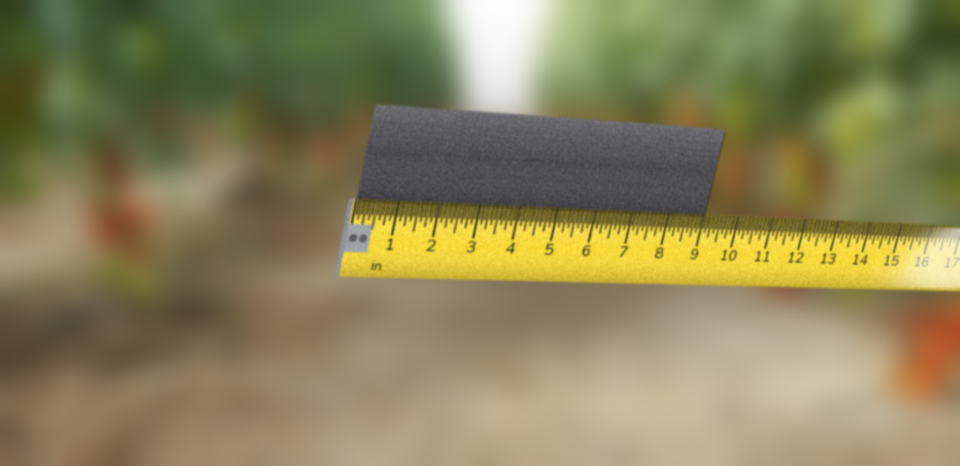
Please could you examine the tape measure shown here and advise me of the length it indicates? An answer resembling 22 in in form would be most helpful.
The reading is 9 in
